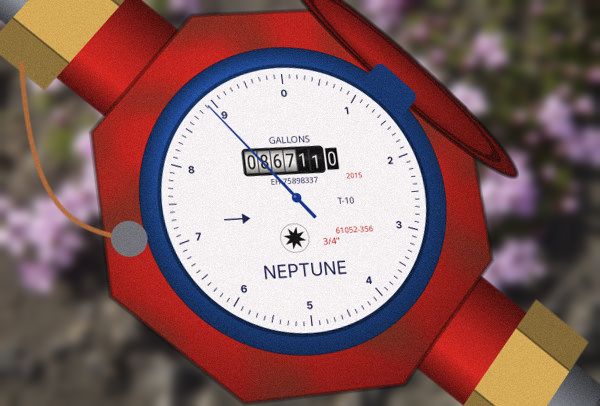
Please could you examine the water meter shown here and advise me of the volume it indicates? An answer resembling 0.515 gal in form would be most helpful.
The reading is 867108.9 gal
